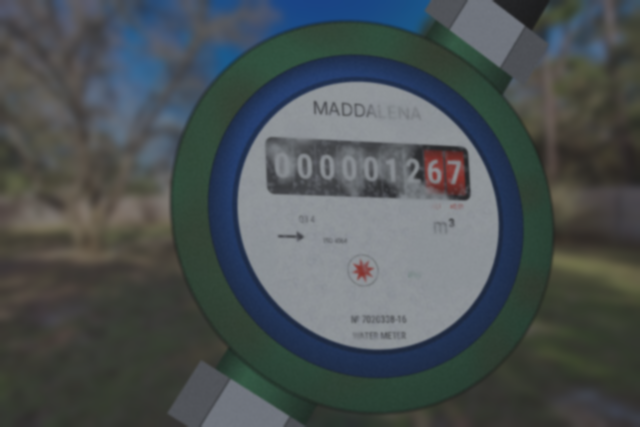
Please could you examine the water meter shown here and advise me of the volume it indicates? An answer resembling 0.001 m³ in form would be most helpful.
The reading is 12.67 m³
